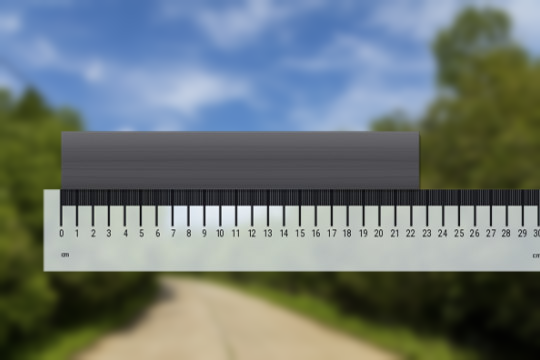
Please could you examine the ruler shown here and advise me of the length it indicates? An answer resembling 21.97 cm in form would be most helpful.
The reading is 22.5 cm
